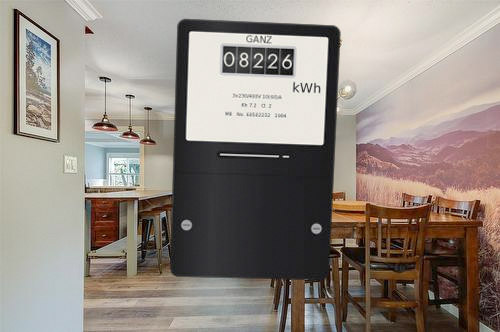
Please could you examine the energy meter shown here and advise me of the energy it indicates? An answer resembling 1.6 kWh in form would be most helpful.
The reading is 8226 kWh
